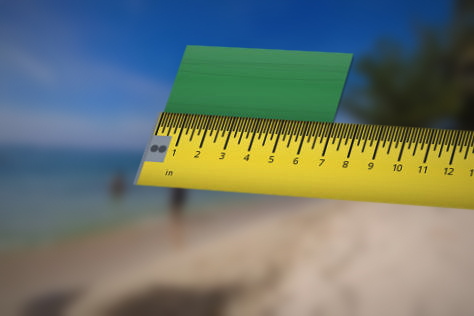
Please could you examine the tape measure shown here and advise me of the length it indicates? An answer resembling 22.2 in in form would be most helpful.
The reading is 7 in
